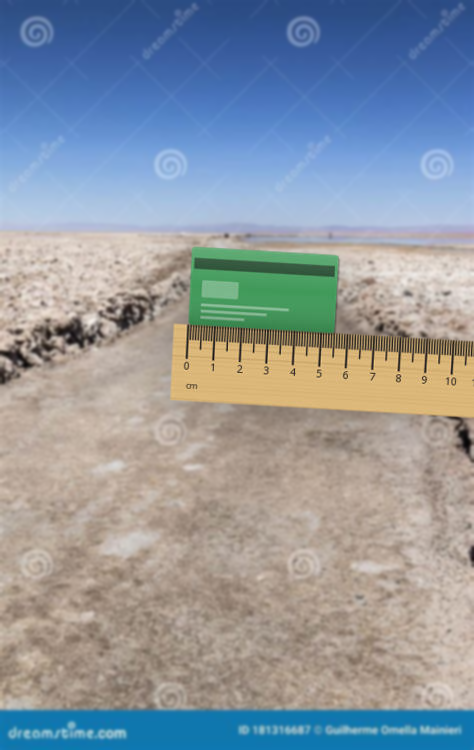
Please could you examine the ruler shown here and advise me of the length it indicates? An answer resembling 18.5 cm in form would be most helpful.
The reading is 5.5 cm
